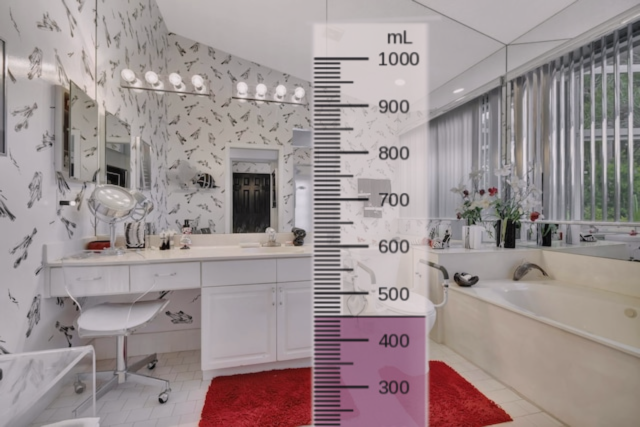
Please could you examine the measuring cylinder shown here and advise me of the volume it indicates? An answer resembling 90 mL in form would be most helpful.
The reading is 450 mL
